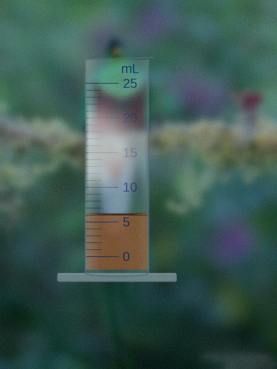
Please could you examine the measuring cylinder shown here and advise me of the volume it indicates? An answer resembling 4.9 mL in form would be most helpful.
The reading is 6 mL
